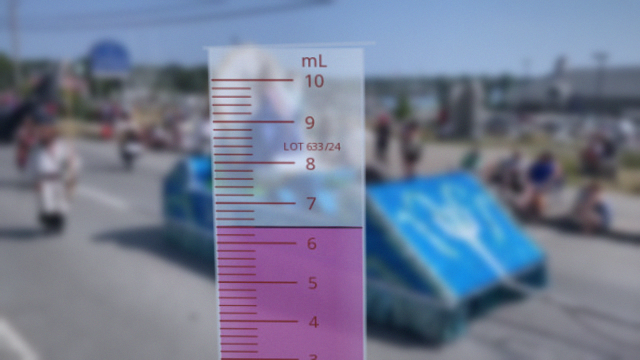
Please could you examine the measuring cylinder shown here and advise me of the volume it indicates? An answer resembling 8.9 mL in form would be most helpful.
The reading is 6.4 mL
